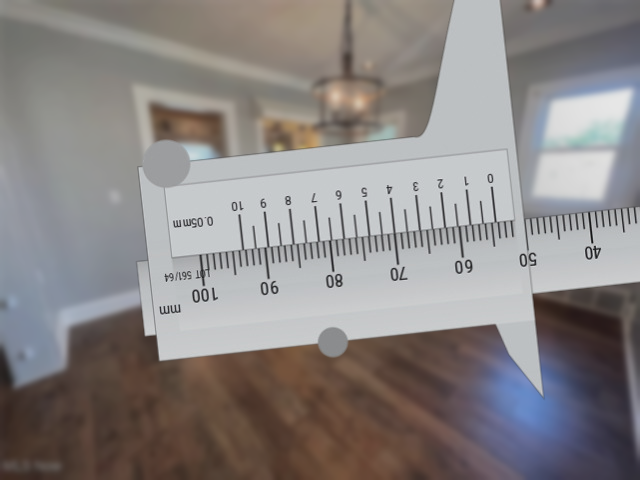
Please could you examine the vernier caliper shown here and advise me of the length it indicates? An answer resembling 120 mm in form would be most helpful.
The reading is 54.4 mm
